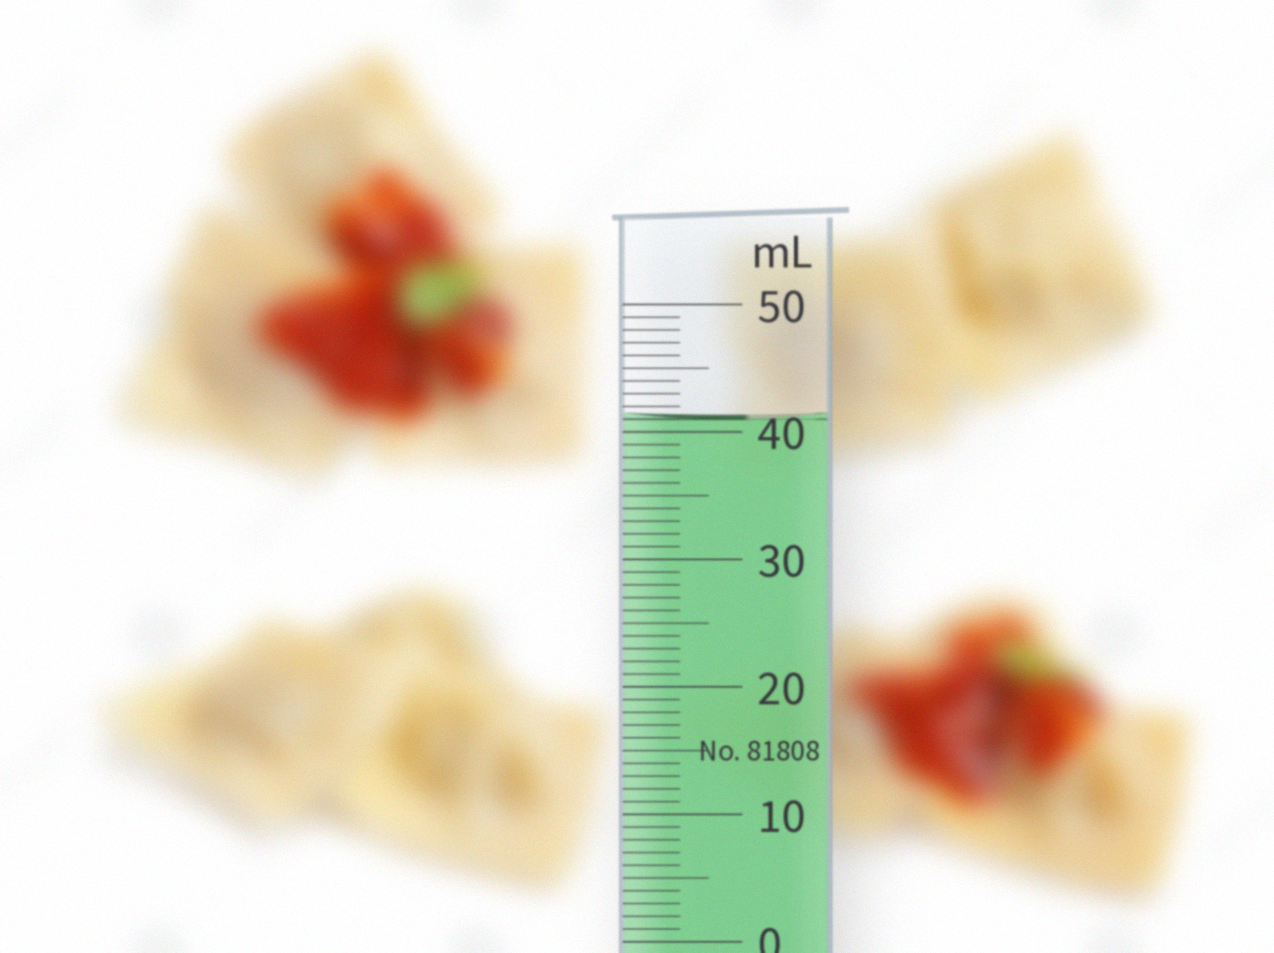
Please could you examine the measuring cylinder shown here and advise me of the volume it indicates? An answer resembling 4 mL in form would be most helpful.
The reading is 41 mL
